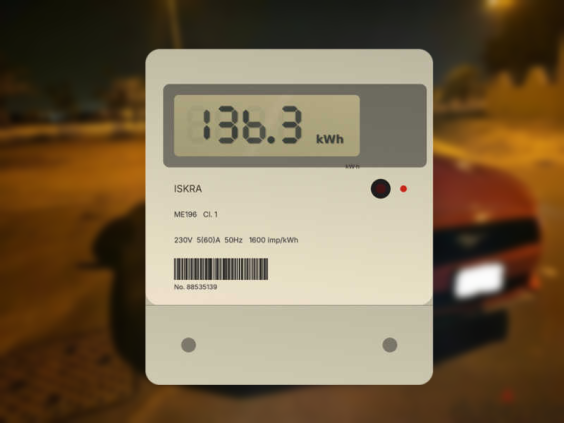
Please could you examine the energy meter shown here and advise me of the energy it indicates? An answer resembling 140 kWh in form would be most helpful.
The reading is 136.3 kWh
